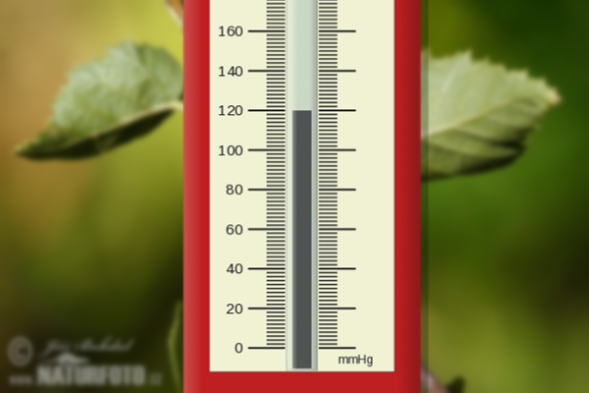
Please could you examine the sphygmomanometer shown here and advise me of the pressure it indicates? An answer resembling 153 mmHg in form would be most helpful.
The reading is 120 mmHg
